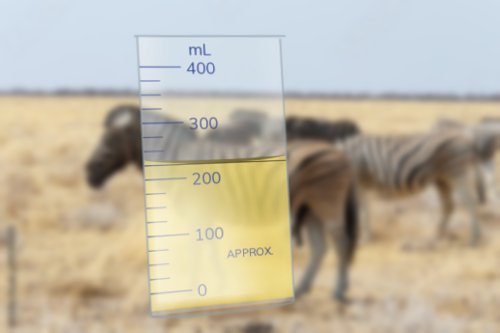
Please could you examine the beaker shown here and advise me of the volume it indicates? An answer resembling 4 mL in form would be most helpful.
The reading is 225 mL
